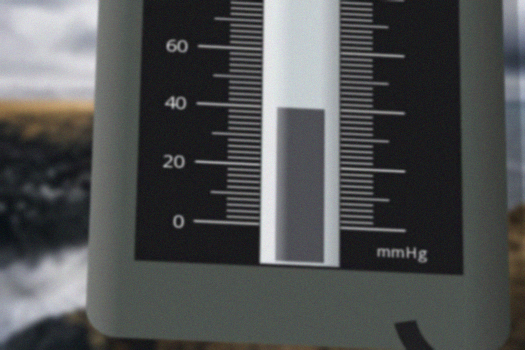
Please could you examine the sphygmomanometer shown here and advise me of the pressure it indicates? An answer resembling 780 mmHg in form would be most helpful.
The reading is 40 mmHg
